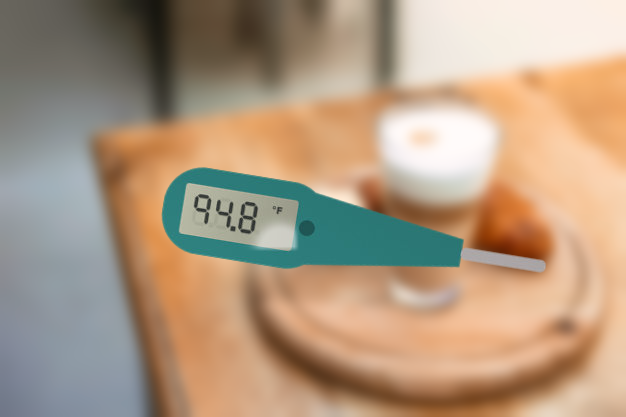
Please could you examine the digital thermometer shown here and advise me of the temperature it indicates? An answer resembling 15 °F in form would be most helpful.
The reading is 94.8 °F
